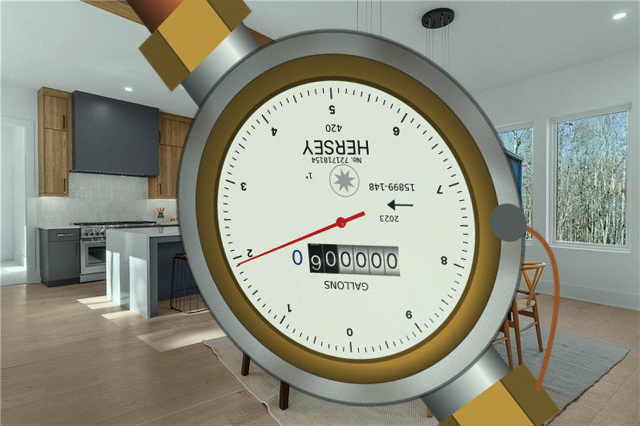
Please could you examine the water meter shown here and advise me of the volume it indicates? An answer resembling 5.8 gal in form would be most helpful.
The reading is 61.9 gal
